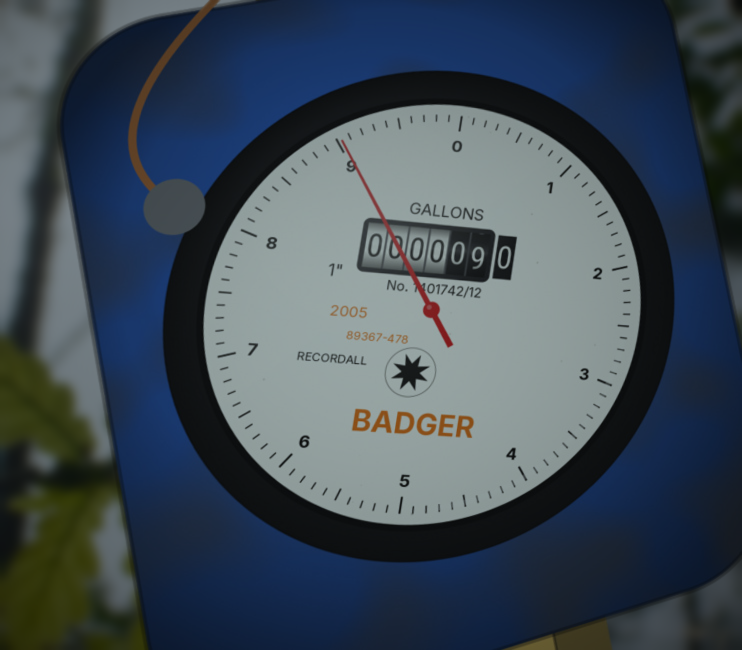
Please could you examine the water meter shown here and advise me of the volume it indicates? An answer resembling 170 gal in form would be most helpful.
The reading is 89.0 gal
